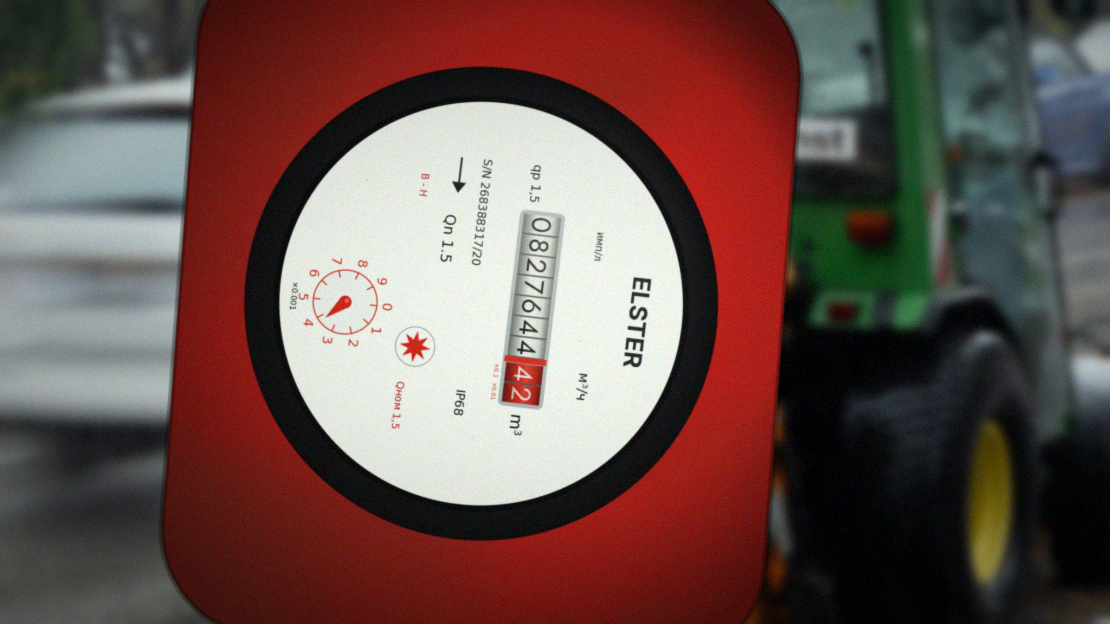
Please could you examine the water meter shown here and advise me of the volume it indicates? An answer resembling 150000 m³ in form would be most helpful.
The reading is 827644.423 m³
